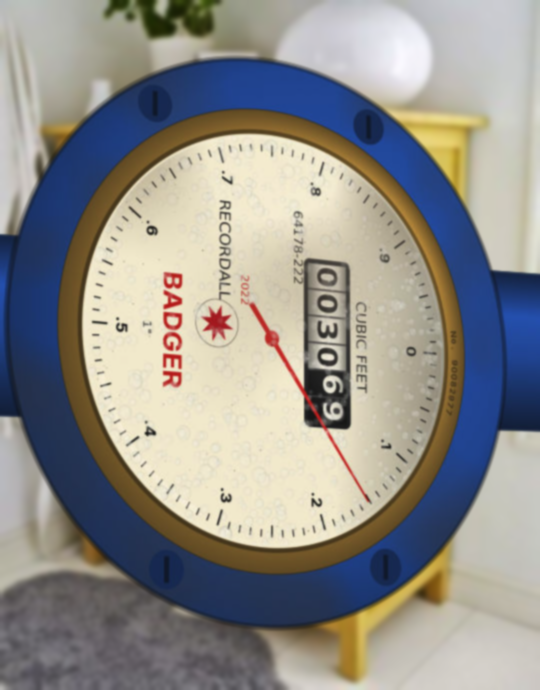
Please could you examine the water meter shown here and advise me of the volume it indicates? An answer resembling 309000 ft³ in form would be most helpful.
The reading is 3069.15 ft³
